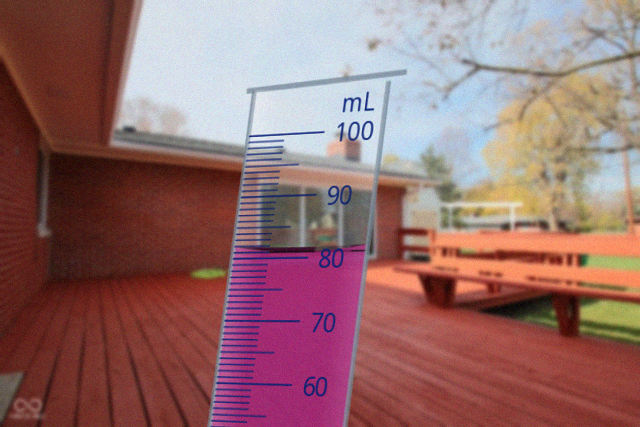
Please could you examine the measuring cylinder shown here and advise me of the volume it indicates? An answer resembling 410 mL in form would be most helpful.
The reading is 81 mL
